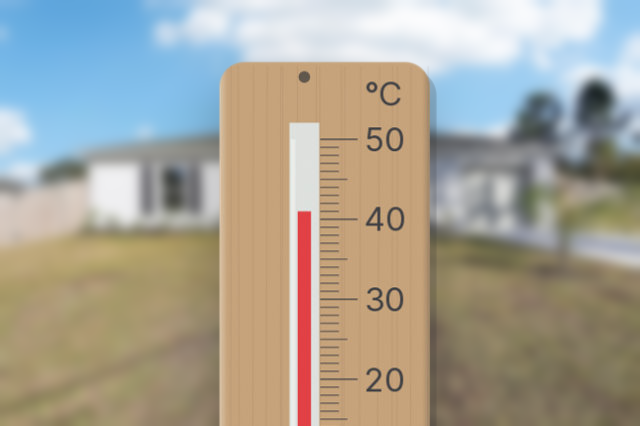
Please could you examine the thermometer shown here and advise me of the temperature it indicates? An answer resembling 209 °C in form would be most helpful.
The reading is 41 °C
